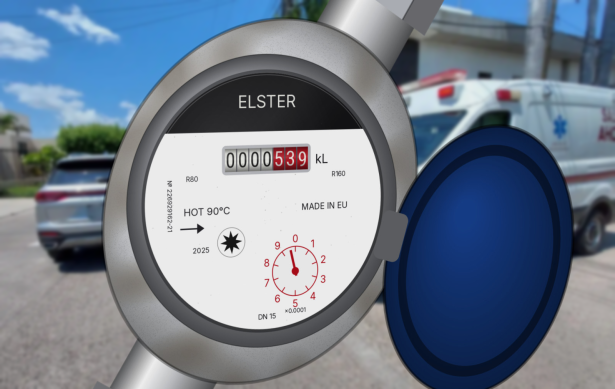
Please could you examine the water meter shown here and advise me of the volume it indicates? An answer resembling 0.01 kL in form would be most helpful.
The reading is 0.5389 kL
